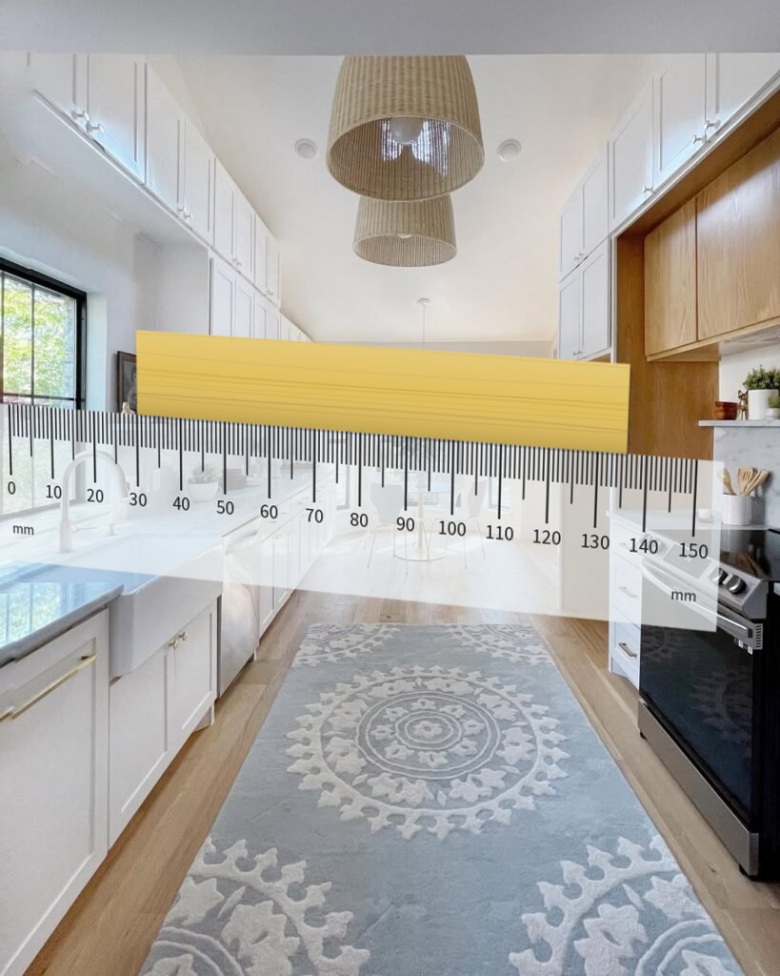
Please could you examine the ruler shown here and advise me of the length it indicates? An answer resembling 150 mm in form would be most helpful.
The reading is 106 mm
